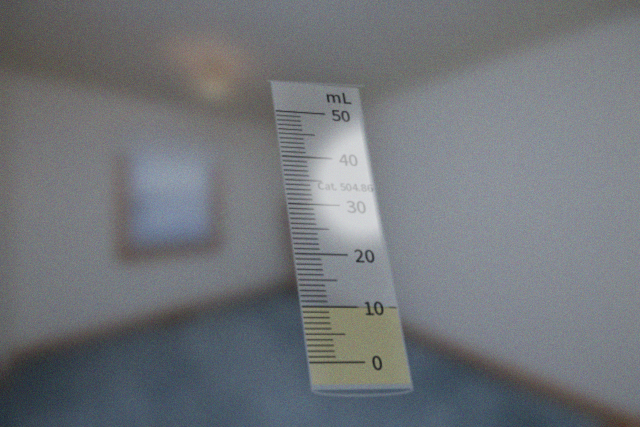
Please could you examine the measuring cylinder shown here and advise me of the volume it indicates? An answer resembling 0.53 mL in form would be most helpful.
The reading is 10 mL
